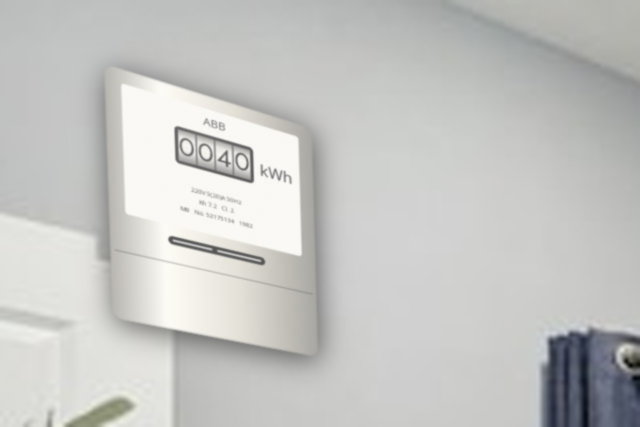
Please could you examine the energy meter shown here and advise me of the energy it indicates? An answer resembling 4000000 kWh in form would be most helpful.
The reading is 40 kWh
